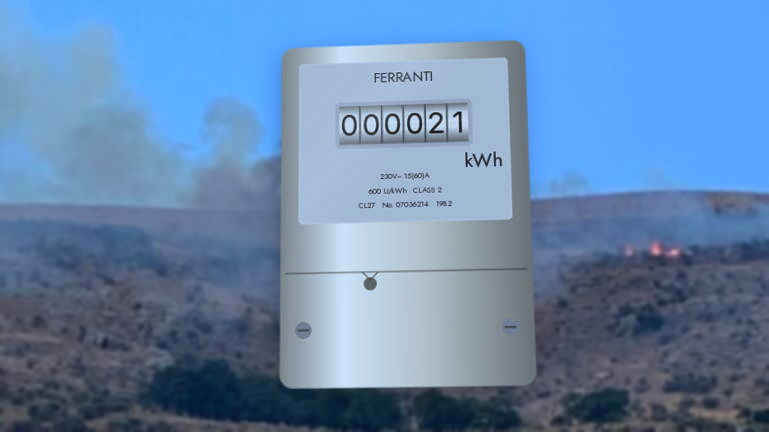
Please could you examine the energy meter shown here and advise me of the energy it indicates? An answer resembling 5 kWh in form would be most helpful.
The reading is 21 kWh
